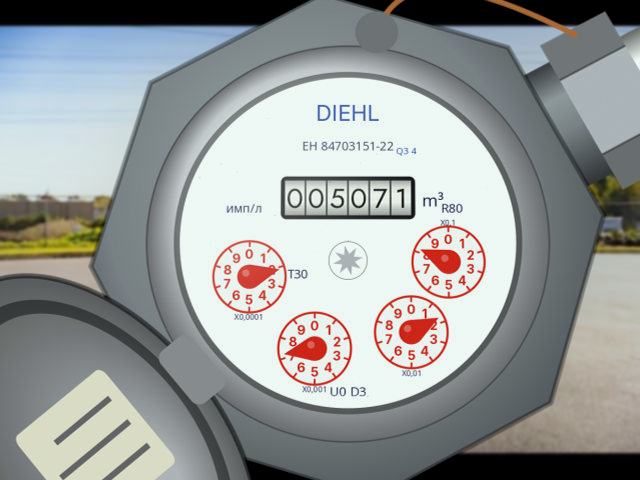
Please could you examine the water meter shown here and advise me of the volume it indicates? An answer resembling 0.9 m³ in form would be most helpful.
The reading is 5071.8172 m³
